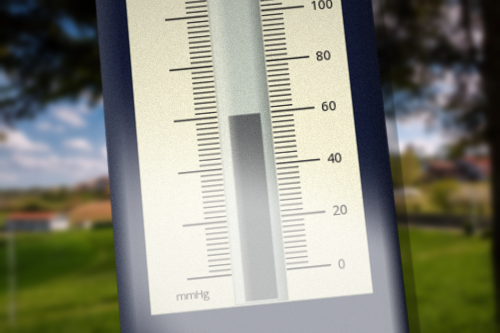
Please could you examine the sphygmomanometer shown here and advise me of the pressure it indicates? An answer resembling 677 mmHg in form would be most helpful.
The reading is 60 mmHg
